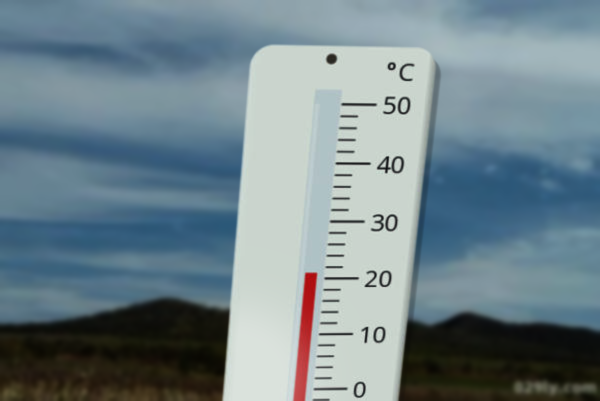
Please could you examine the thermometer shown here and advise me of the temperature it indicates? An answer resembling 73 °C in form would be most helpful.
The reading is 21 °C
